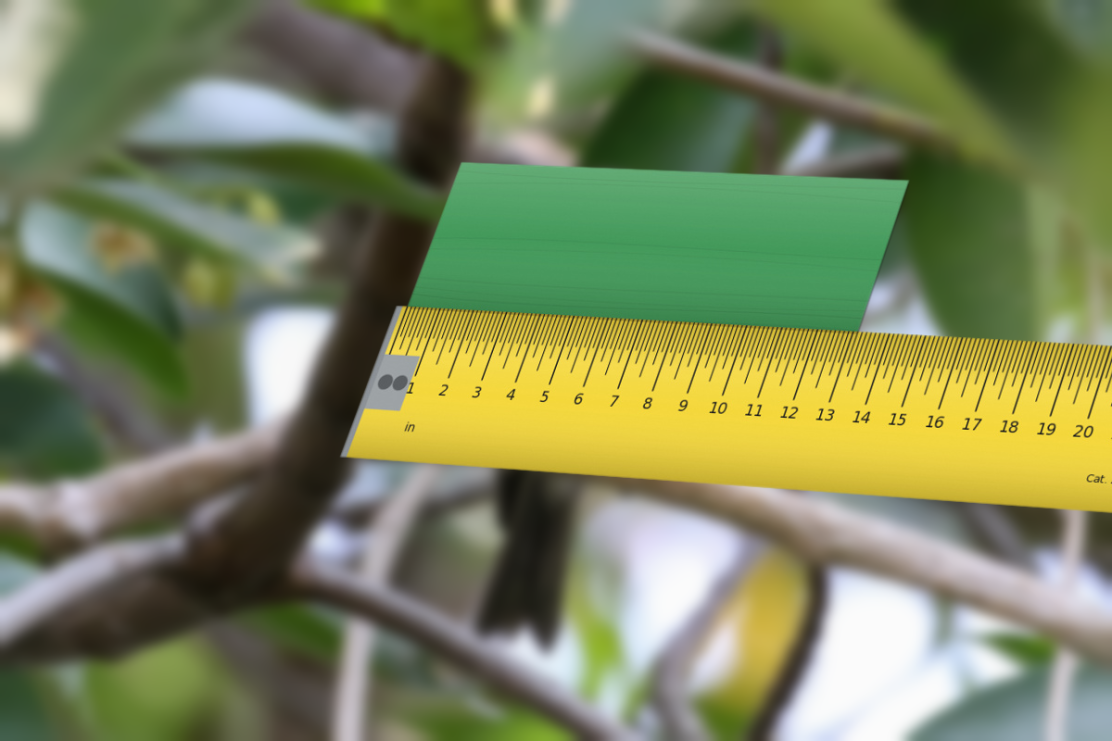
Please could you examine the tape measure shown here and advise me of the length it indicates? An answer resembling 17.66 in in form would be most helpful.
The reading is 13.125 in
